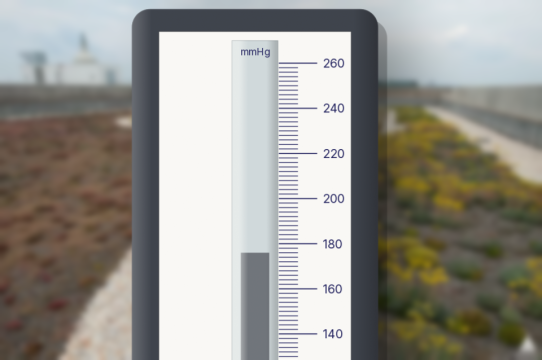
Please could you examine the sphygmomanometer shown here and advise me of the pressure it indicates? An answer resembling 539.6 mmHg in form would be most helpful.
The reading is 176 mmHg
